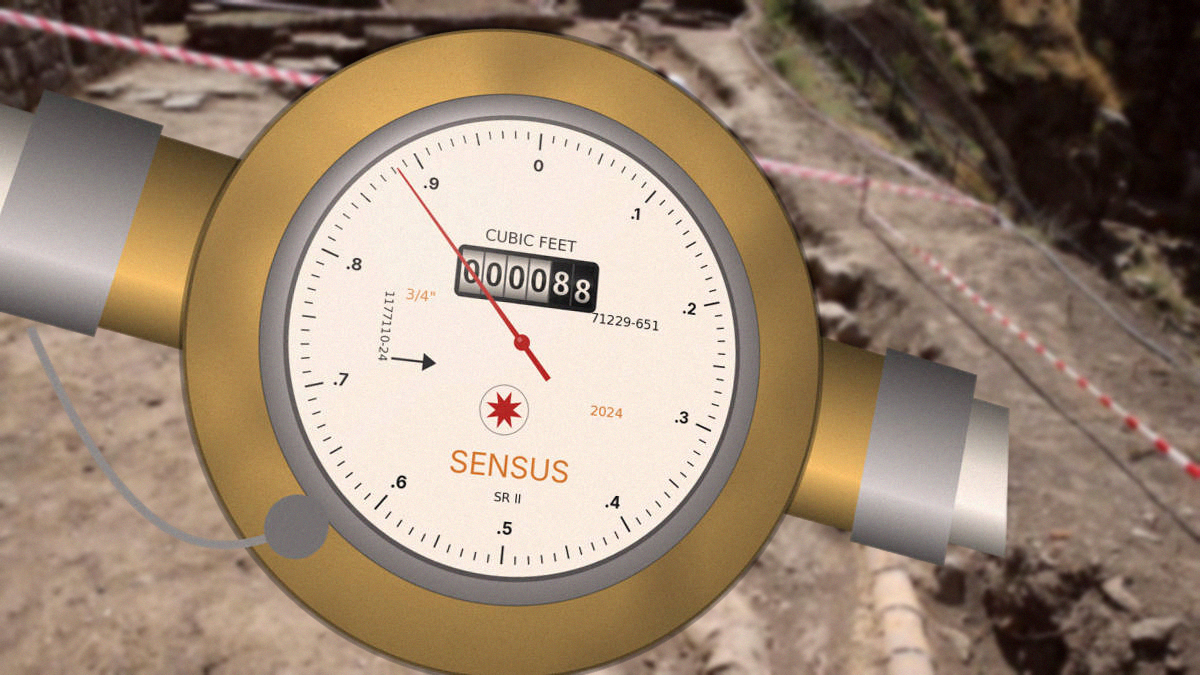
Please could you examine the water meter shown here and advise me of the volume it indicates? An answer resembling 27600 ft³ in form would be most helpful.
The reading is 87.88 ft³
